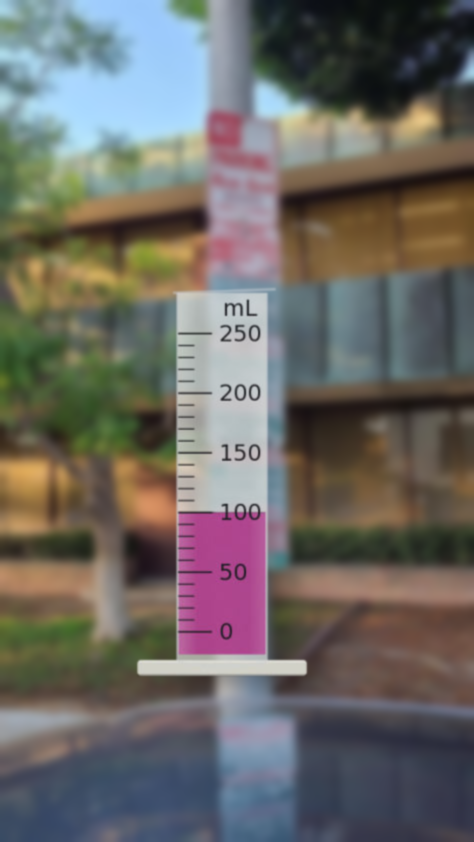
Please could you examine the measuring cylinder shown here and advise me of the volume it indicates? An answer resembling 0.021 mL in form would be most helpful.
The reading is 100 mL
